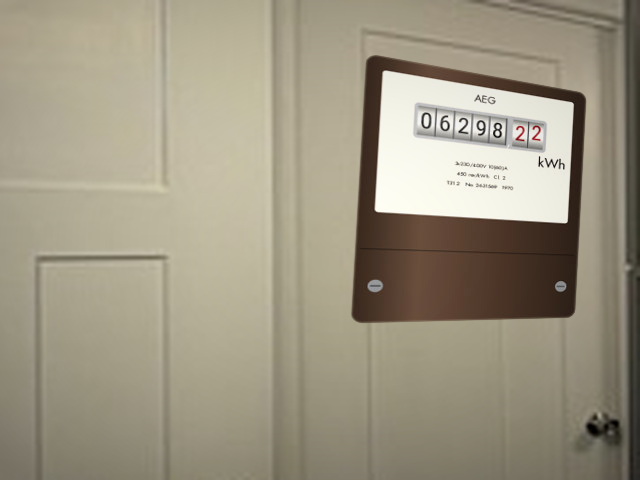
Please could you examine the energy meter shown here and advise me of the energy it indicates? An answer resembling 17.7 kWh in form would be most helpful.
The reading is 6298.22 kWh
